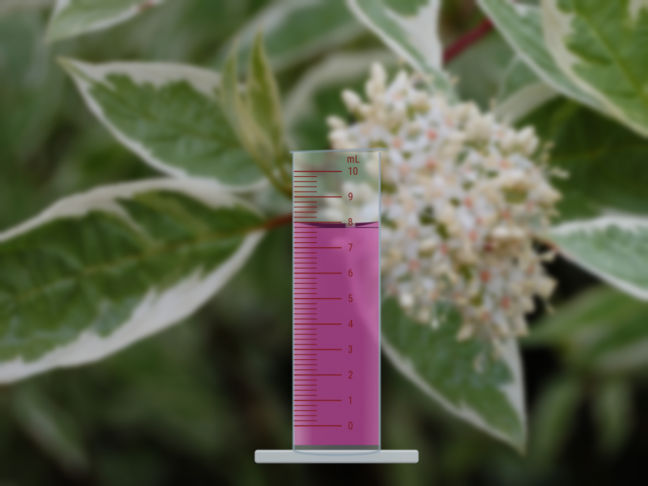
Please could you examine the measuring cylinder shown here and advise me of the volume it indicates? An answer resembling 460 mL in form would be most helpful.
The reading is 7.8 mL
